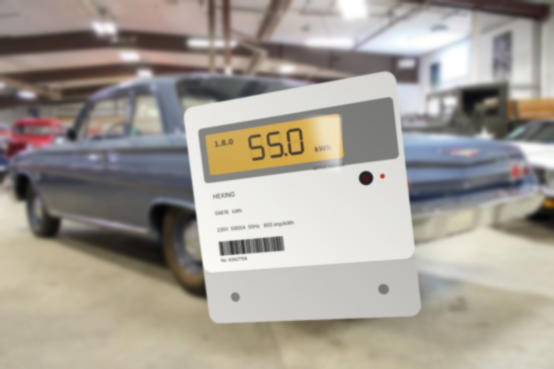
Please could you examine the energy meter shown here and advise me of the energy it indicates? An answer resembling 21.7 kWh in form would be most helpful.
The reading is 55.0 kWh
